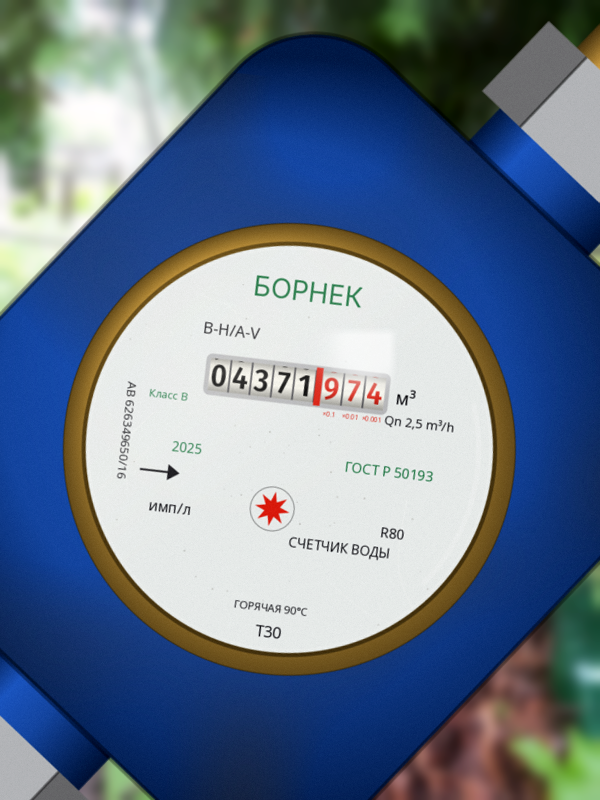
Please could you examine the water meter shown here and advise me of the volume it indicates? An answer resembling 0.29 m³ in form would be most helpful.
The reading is 4371.974 m³
